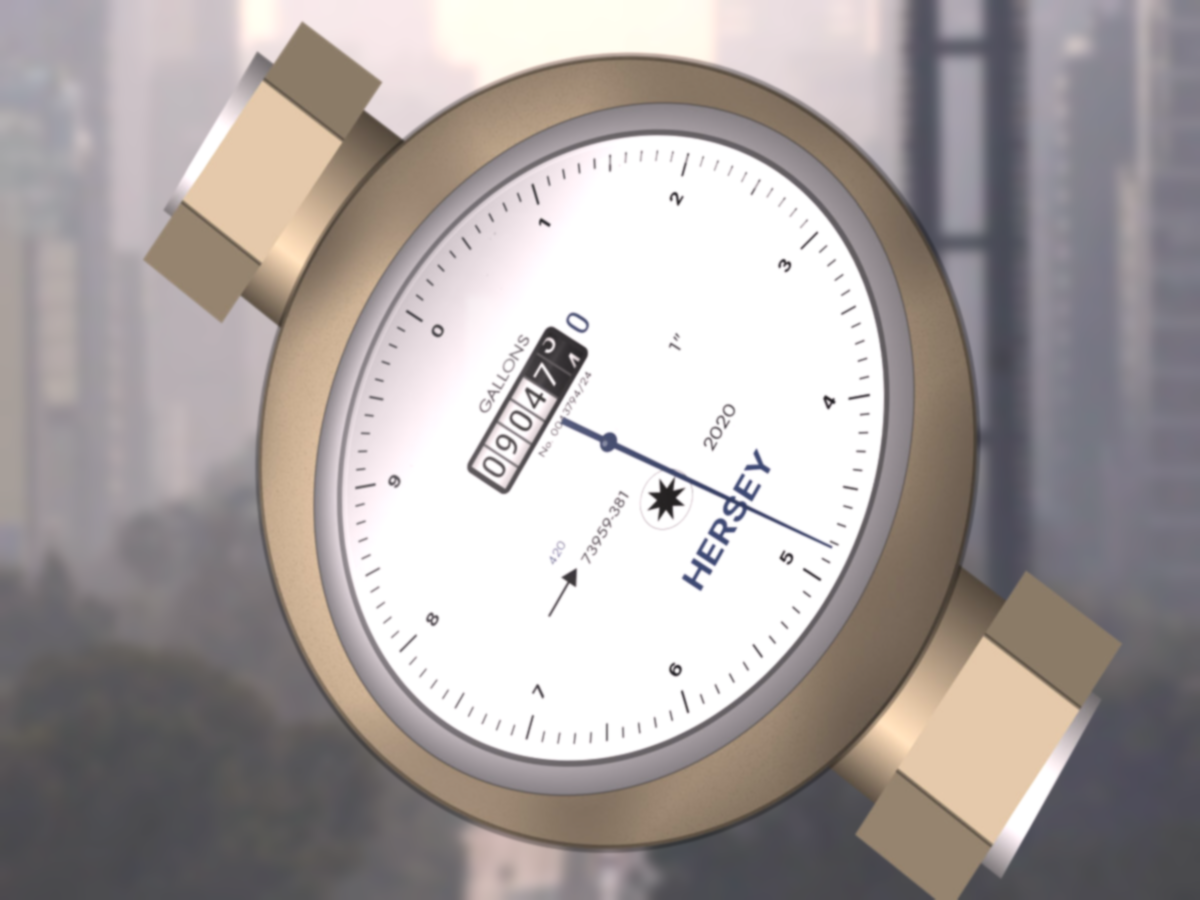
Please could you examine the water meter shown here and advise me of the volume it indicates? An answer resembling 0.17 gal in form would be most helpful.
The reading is 904734.8 gal
